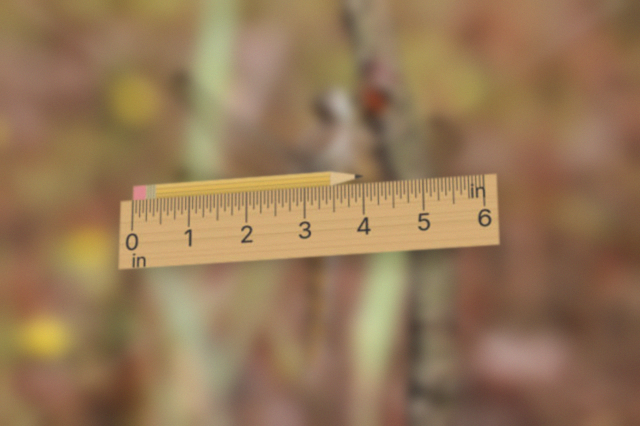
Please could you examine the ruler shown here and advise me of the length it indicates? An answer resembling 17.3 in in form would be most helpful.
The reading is 4 in
